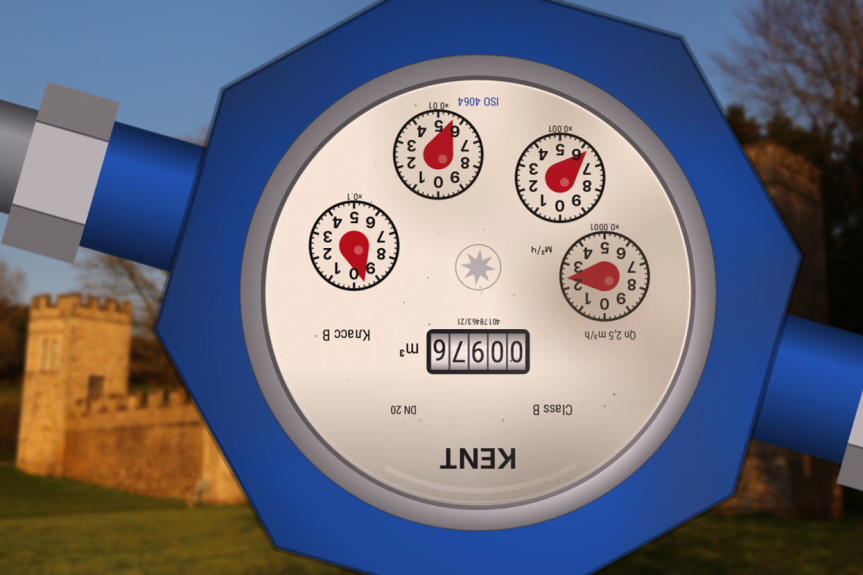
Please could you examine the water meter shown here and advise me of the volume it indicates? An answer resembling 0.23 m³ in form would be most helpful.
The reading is 975.9562 m³
